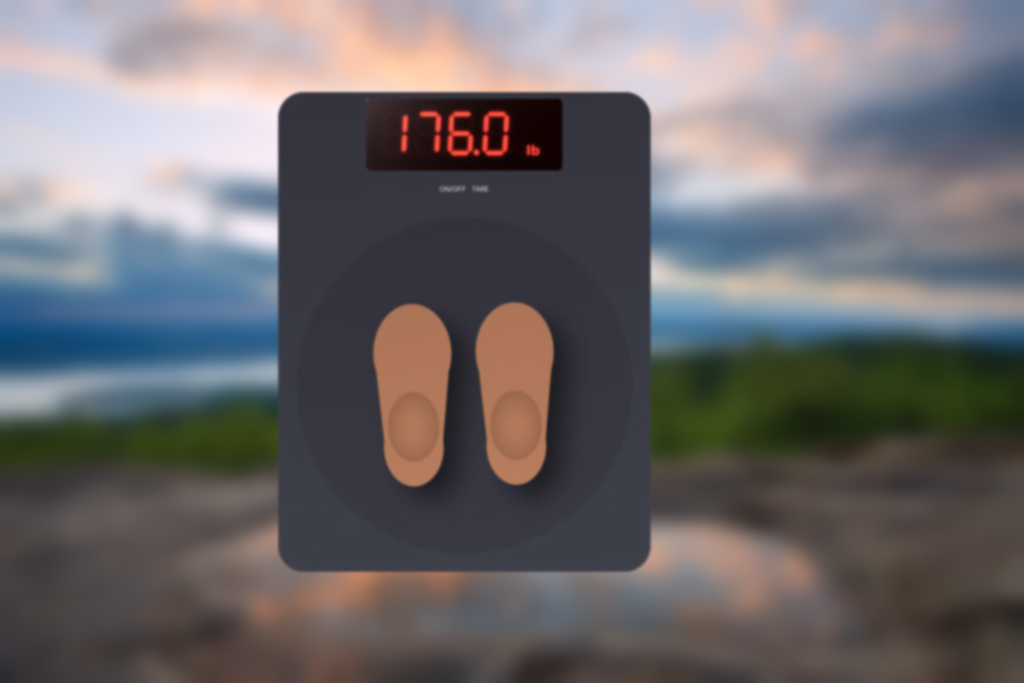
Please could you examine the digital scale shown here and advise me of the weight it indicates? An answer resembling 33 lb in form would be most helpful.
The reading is 176.0 lb
